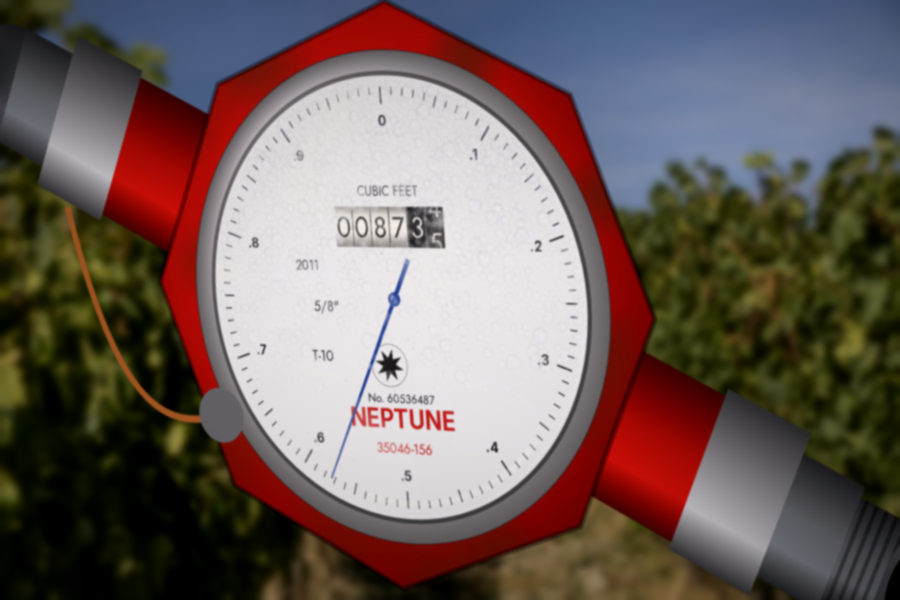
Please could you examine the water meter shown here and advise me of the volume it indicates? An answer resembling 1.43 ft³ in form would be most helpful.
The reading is 8734.57 ft³
